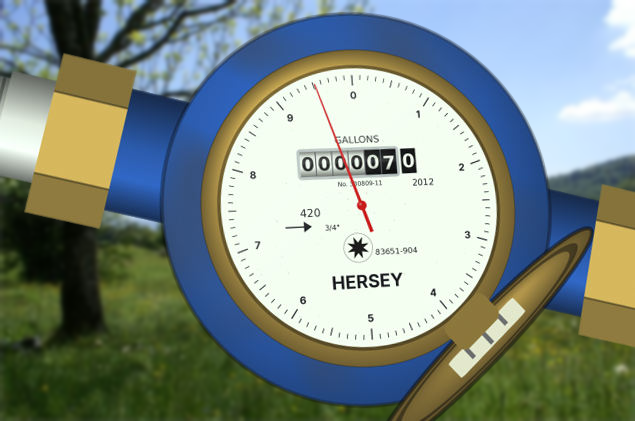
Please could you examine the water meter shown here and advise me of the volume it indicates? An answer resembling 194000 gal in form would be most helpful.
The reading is 69.5 gal
